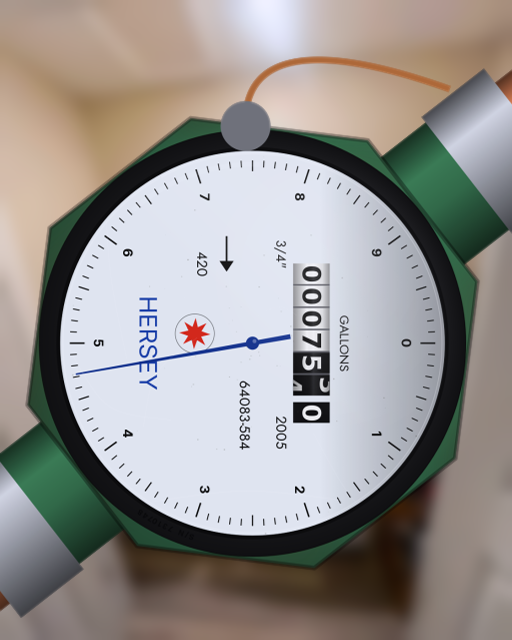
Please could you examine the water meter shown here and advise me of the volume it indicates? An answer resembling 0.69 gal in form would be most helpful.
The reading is 7534.7 gal
